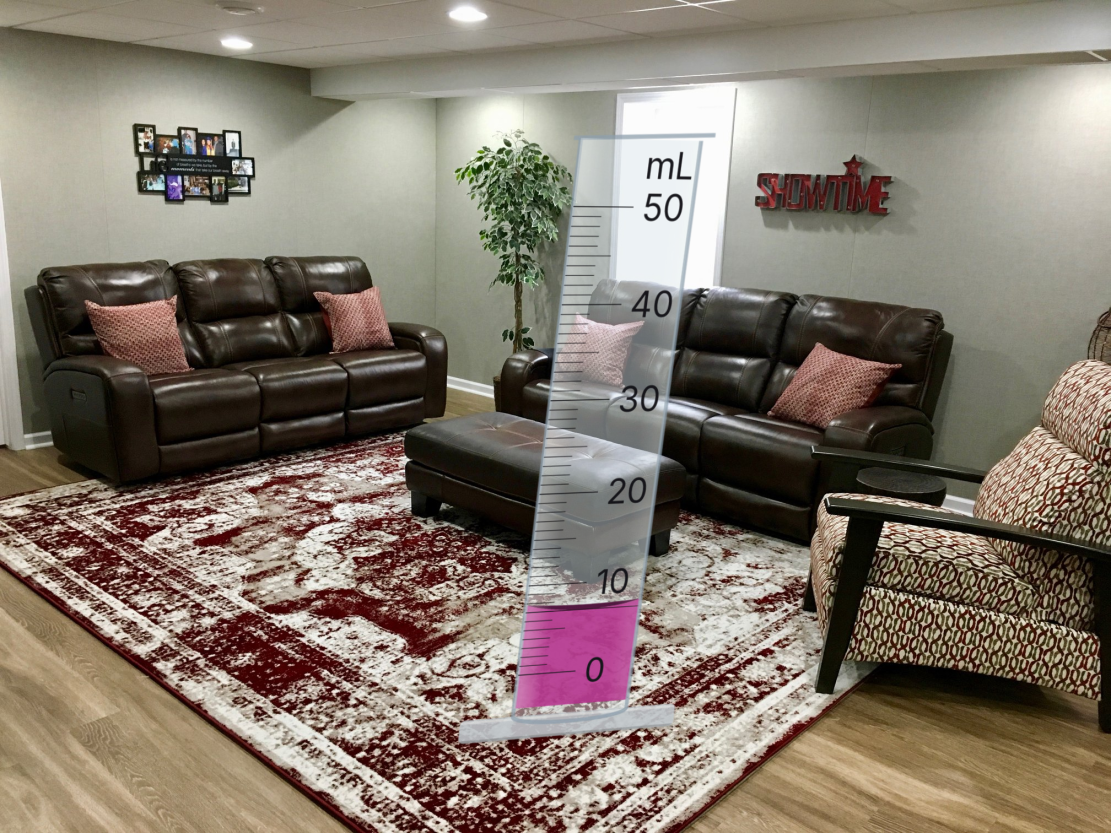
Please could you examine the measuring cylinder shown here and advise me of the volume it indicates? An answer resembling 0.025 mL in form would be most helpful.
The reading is 7 mL
